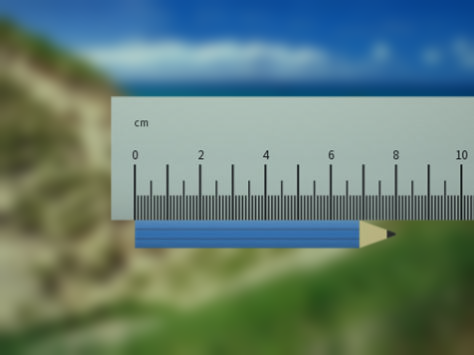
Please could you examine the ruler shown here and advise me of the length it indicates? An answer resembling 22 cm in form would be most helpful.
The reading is 8 cm
